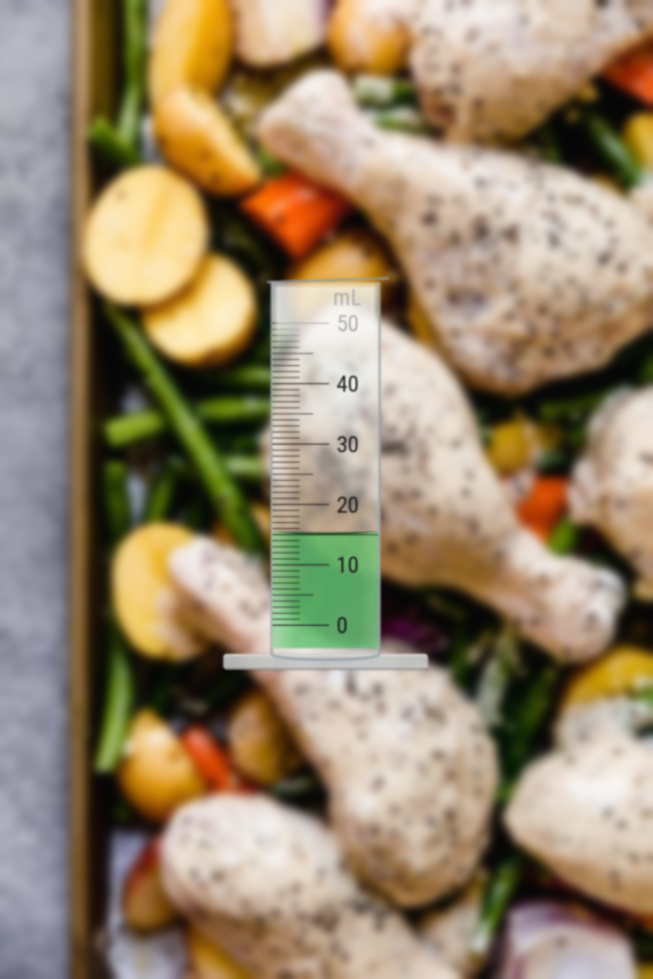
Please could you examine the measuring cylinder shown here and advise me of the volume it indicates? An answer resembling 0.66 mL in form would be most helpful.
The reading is 15 mL
